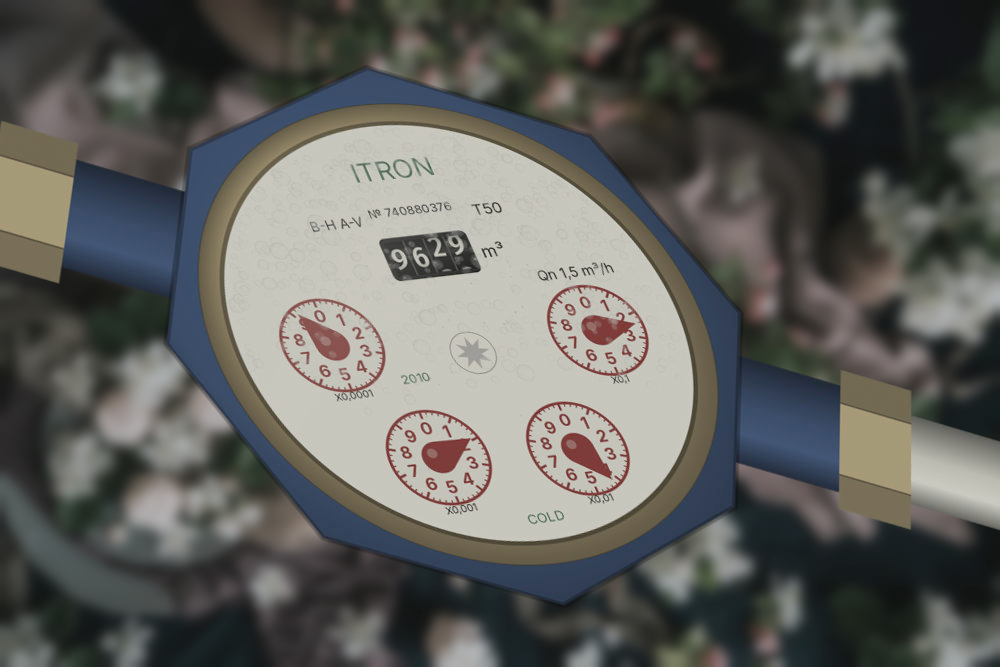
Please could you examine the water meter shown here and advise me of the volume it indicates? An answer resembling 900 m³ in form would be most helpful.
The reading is 9629.2419 m³
